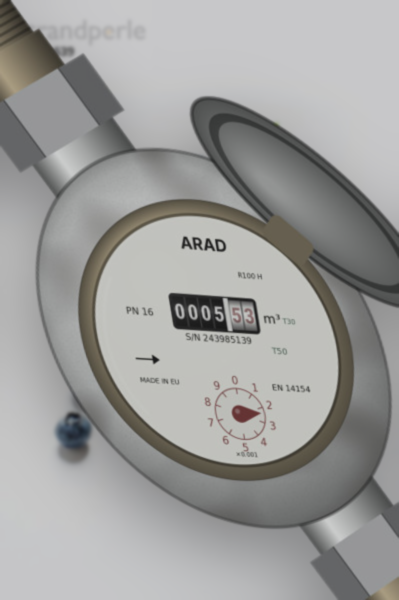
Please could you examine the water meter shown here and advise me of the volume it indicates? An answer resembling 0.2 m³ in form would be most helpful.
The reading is 5.532 m³
